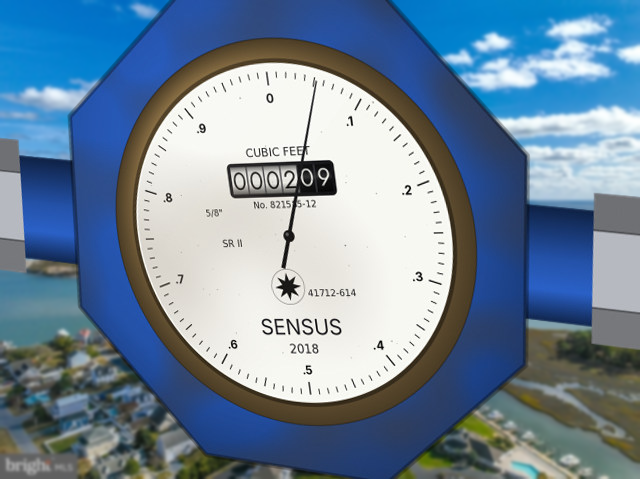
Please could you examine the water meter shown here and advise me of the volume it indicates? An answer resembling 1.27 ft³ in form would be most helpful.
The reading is 209.05 ft³
